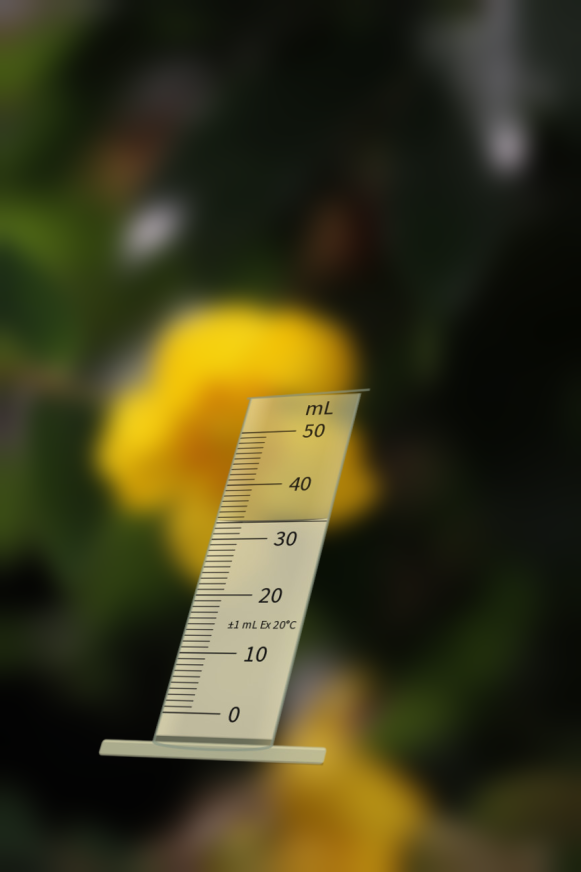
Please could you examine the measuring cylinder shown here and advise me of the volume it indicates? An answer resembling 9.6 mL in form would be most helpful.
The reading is 33 mL
